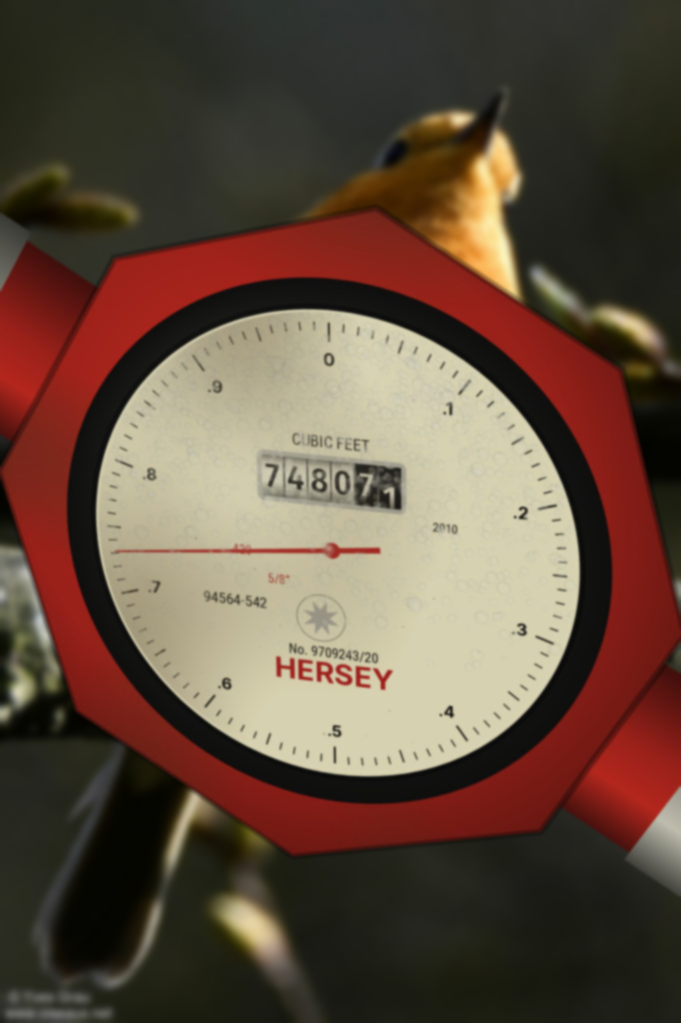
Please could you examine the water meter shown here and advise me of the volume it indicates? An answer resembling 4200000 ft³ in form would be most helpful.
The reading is 748070.73 ft³
